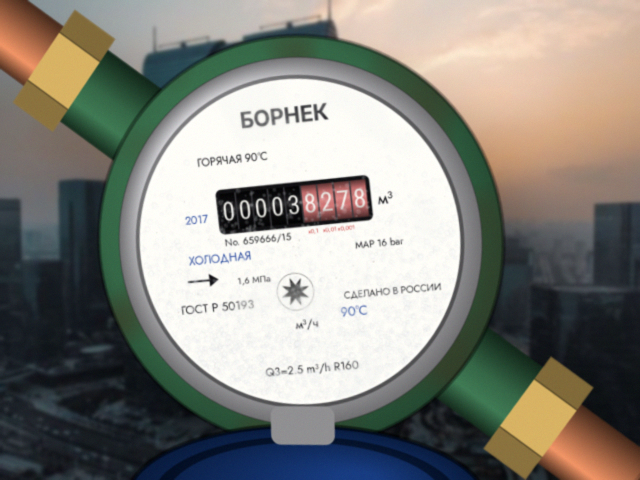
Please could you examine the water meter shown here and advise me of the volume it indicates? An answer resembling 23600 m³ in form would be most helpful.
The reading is 3.8278 m³
